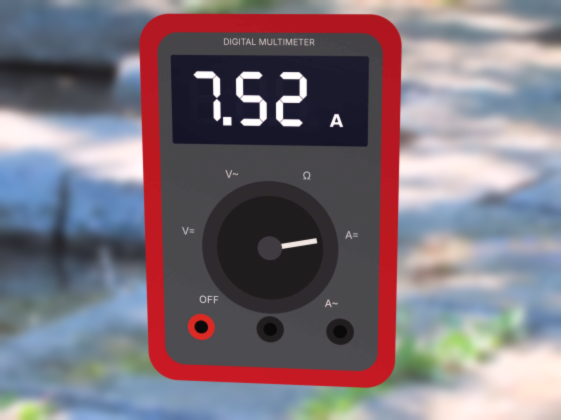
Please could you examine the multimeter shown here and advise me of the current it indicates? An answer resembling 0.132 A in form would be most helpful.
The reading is 7.52 A
